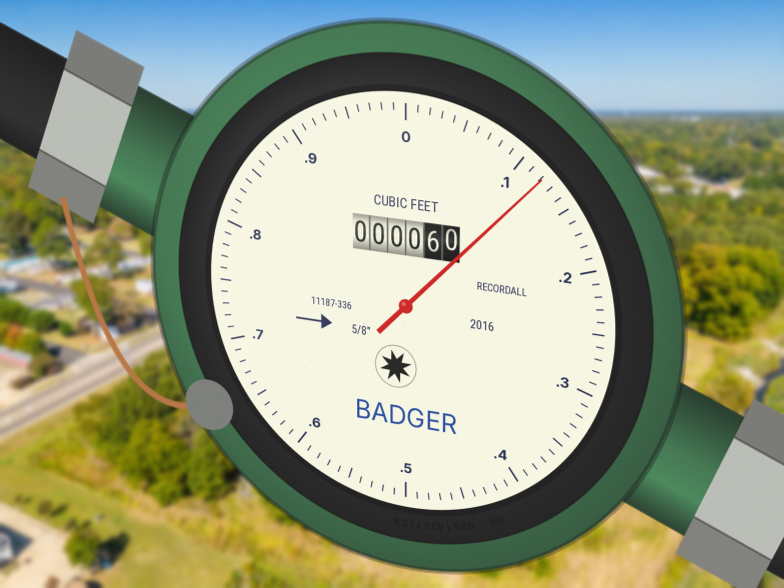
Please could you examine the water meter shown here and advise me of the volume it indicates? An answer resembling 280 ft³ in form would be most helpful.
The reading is 60.12 ft³
